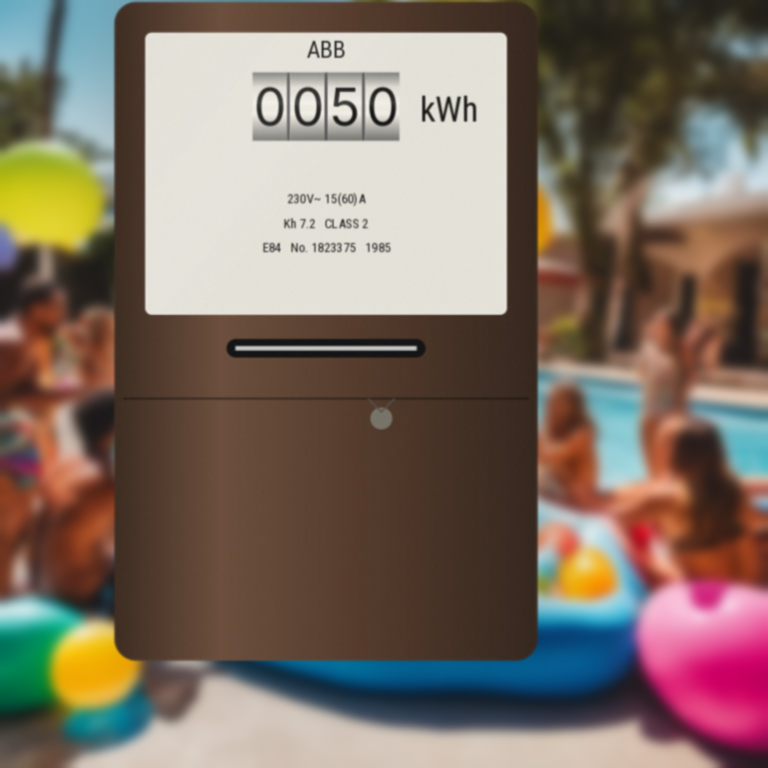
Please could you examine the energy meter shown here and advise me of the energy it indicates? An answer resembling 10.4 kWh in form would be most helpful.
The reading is 50 kWh
